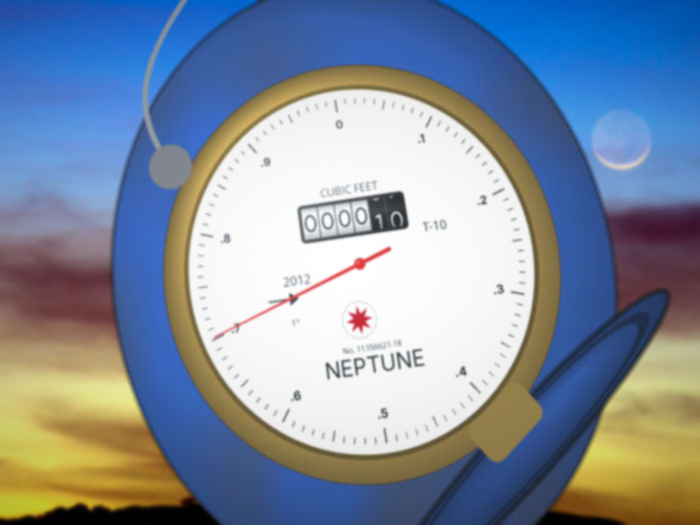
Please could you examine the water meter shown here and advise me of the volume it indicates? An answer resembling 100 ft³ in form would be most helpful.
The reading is 9.70 ft³
